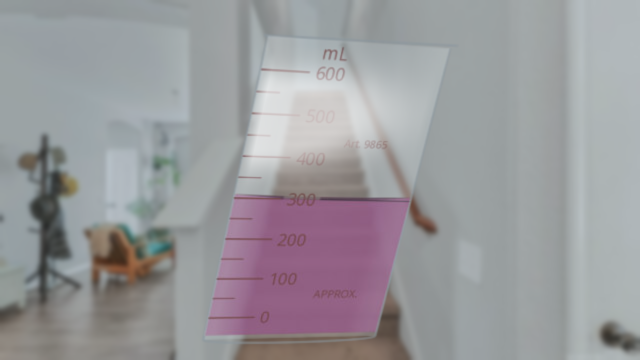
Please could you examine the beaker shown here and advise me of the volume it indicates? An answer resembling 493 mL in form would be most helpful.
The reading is 300 mL
